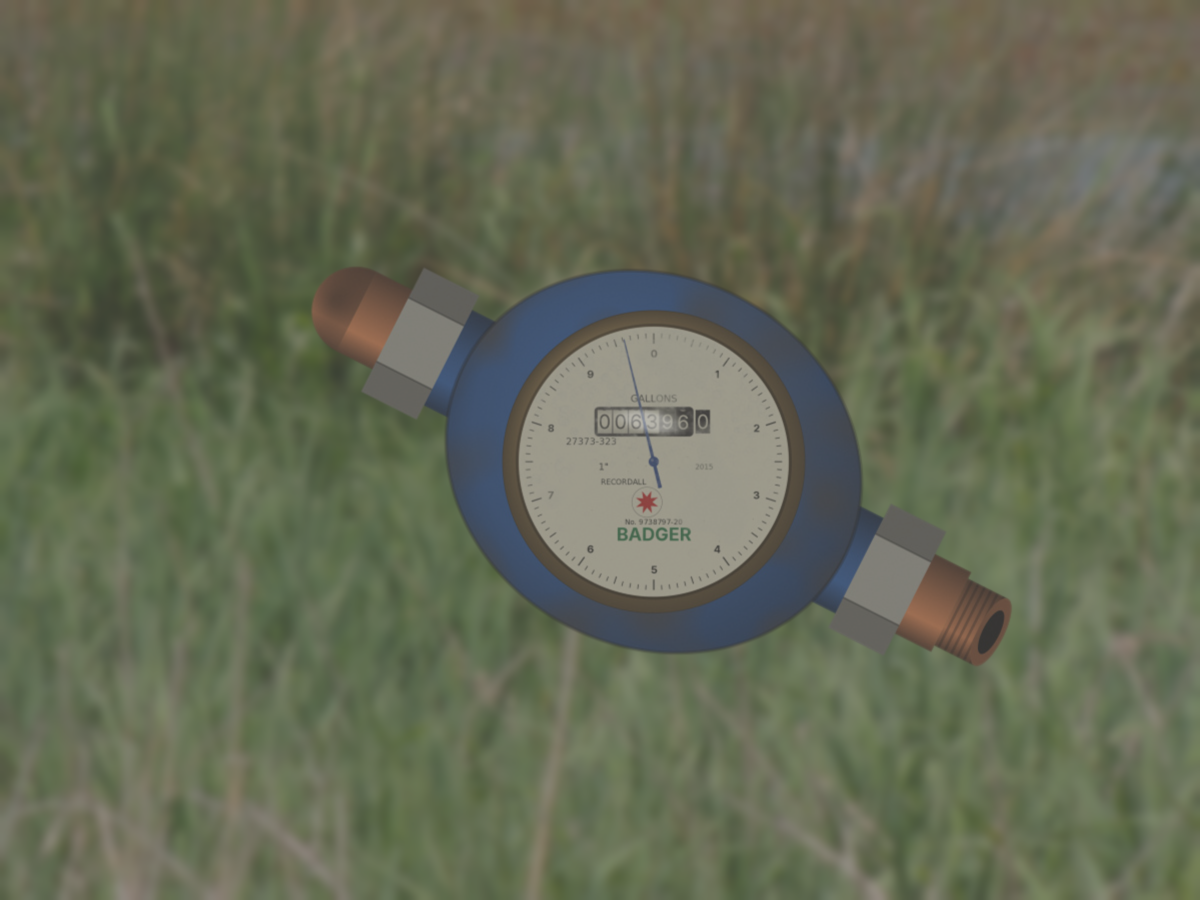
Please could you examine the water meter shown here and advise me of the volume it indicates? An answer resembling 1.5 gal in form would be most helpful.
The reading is 63959.6 gal
